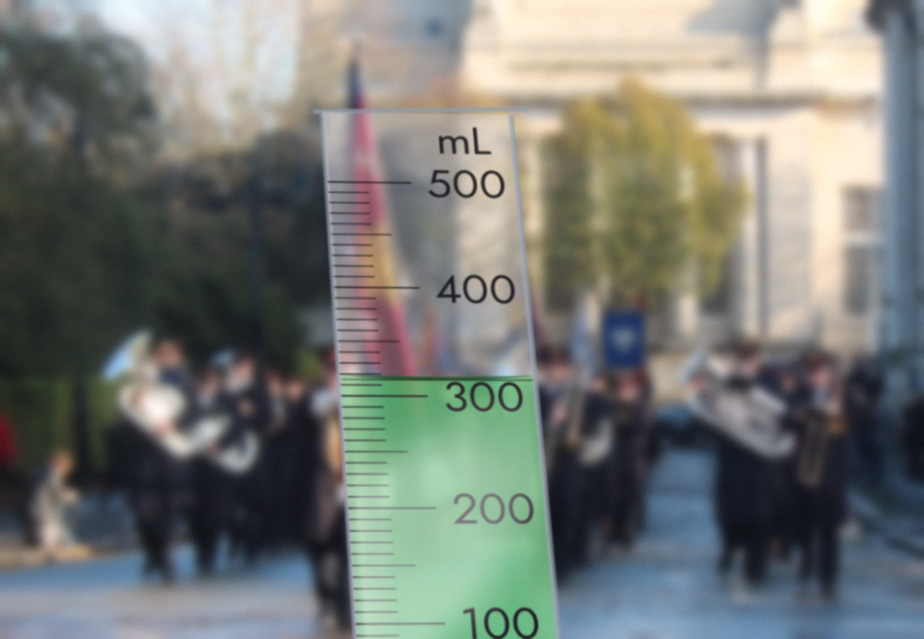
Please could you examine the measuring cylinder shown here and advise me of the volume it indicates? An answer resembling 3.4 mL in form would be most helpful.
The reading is 315 mL
